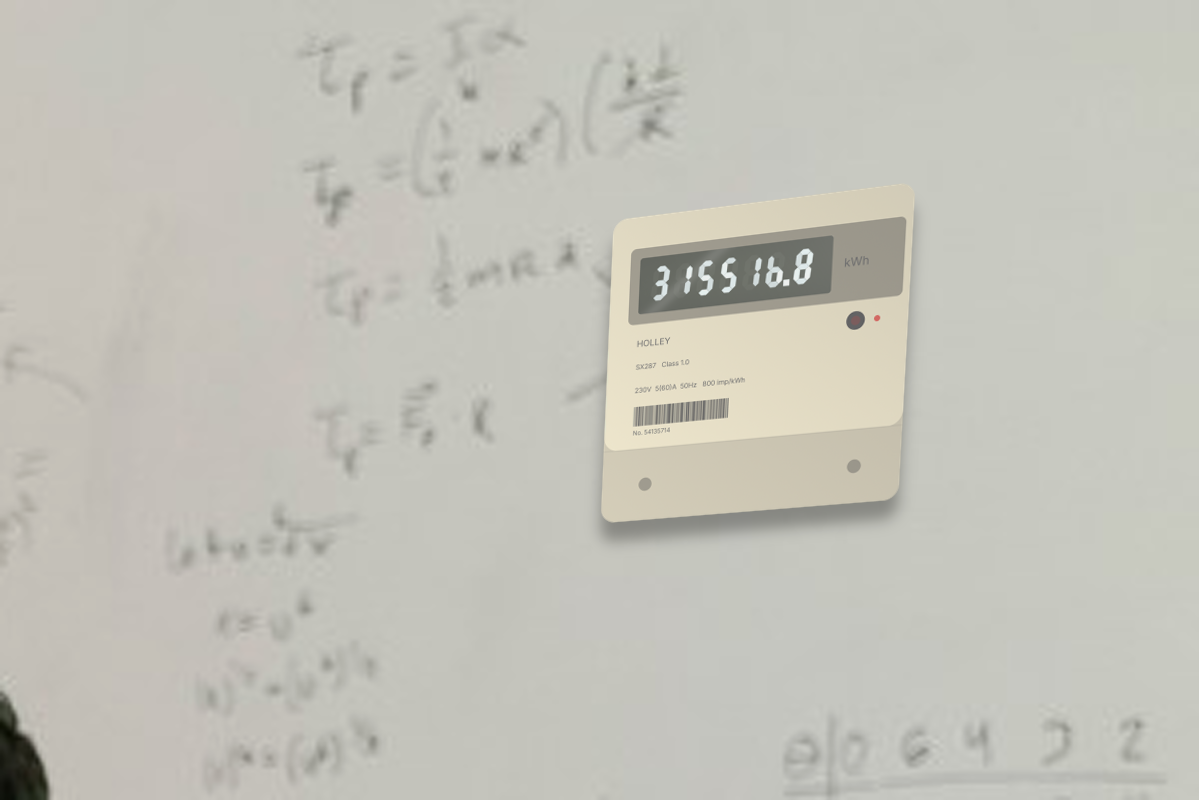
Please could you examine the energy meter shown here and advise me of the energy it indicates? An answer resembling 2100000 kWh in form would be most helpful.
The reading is 315516.8 kWh
